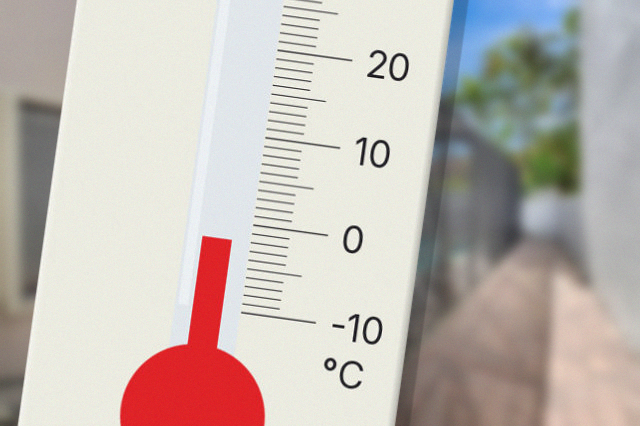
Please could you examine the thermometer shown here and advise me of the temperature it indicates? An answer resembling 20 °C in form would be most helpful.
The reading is -2 °C
